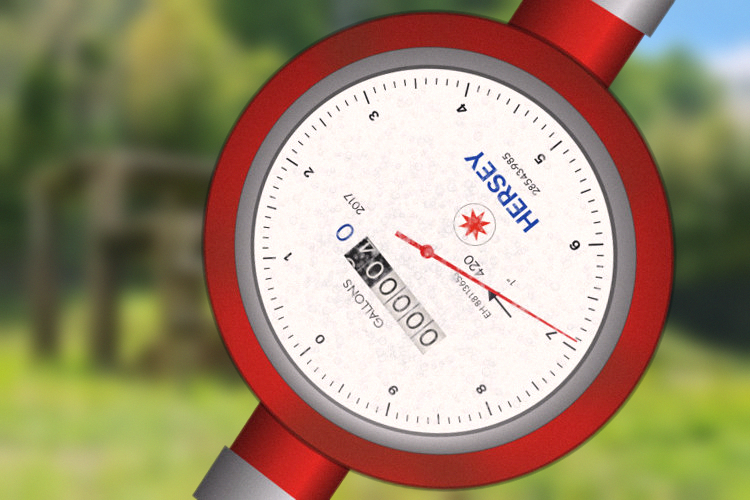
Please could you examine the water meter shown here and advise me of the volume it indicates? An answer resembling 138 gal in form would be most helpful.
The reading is 36.9 gal
